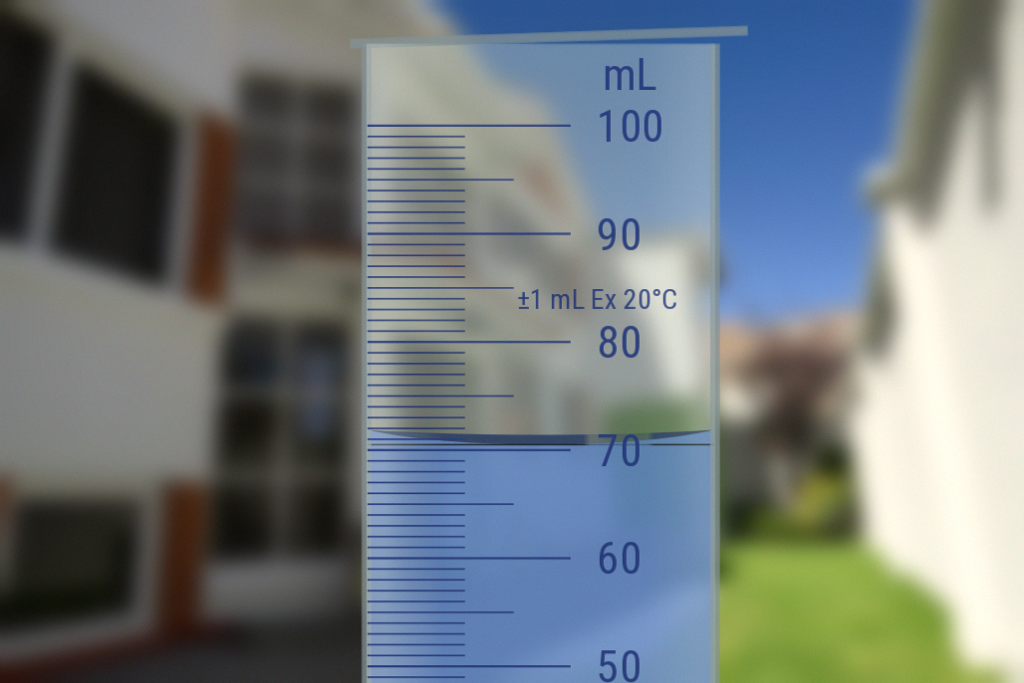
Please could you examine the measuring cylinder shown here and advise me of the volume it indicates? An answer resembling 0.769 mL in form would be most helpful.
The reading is 70.5 mL
